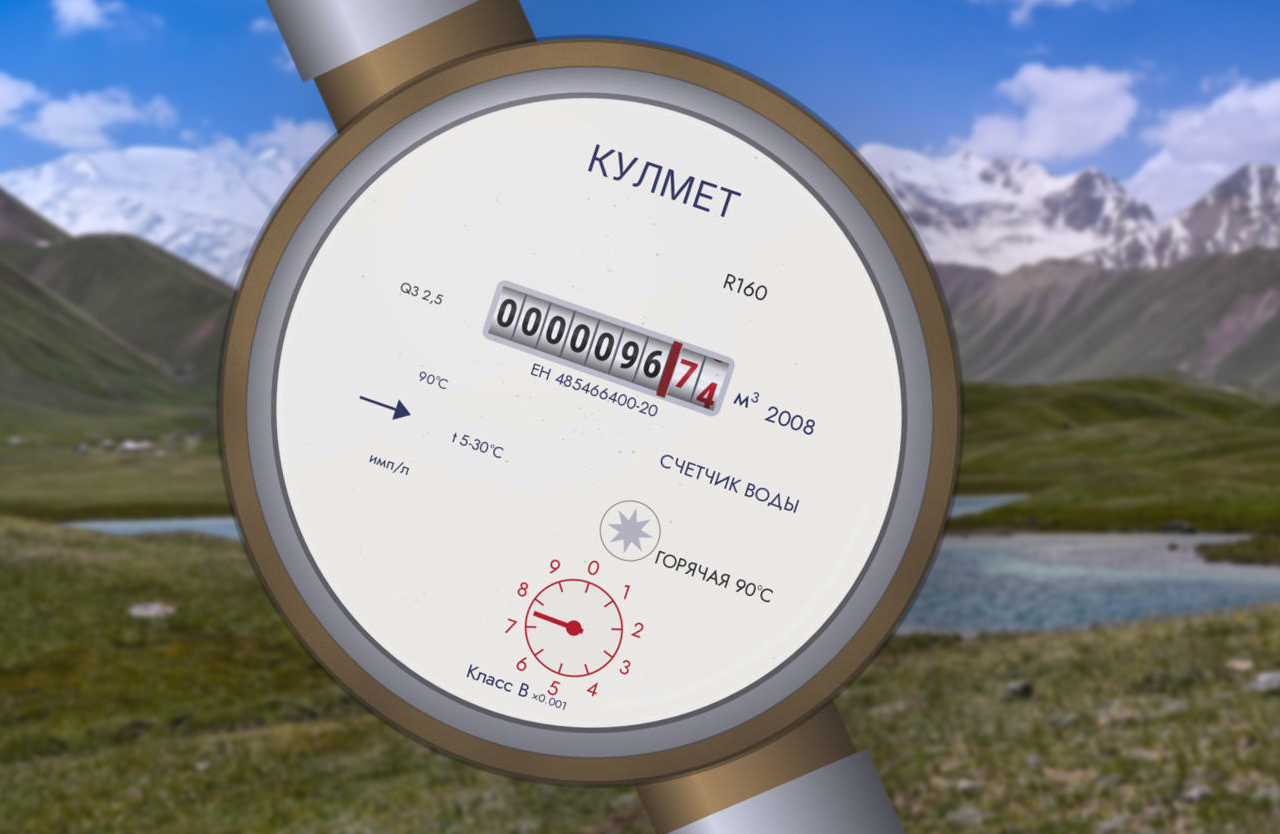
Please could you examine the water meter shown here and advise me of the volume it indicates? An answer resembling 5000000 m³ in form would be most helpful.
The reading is 96.737 m³
